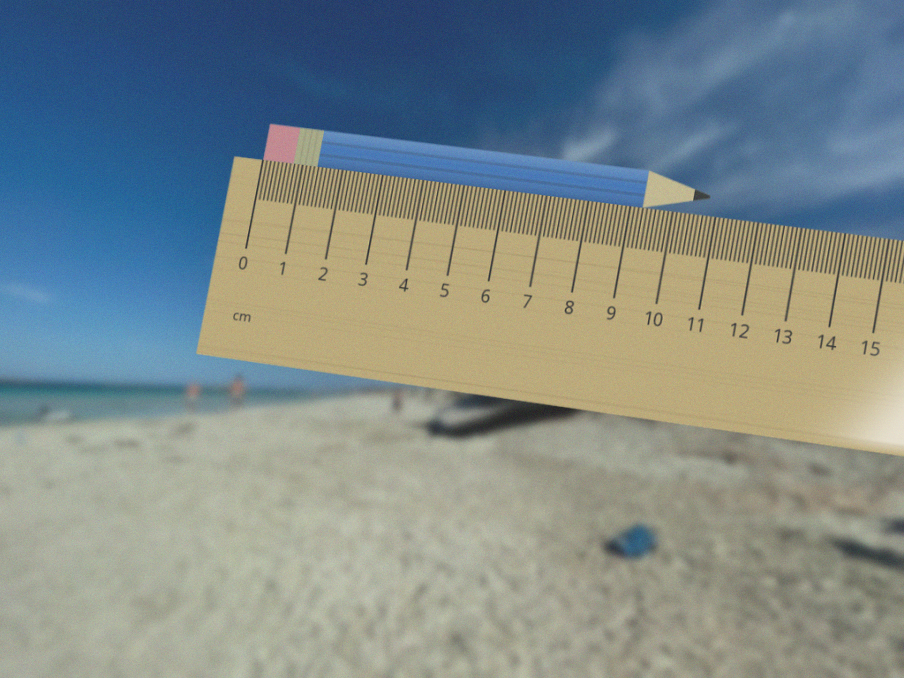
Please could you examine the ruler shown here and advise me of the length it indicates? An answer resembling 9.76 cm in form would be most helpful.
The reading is 10.8 cm
